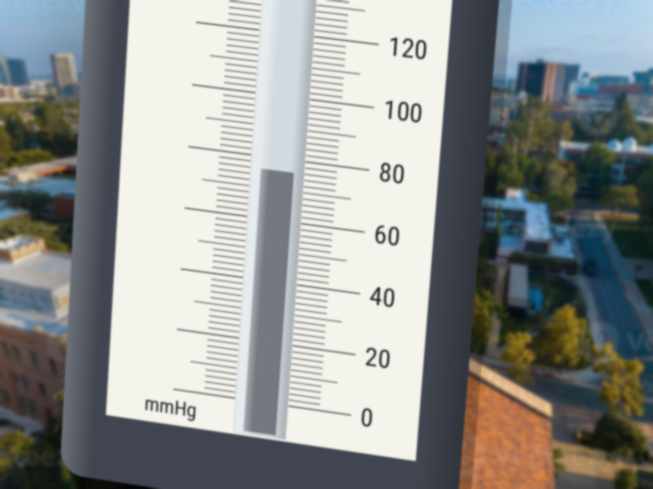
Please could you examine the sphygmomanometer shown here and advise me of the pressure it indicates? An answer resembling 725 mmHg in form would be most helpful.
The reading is 76 mmHg
